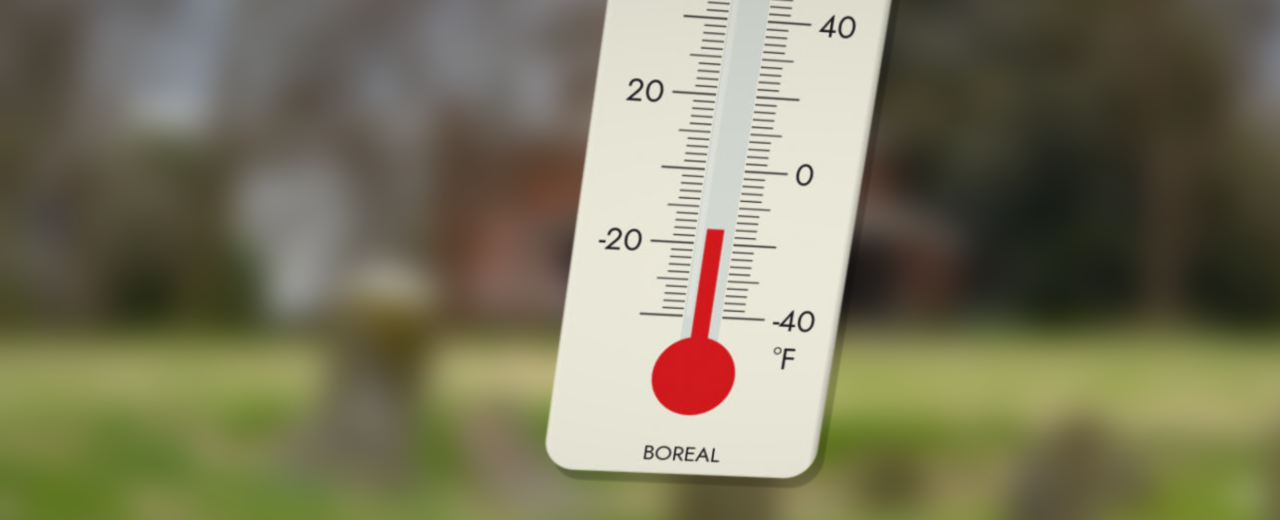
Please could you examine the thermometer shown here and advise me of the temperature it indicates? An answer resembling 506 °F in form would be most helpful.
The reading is -16 °F
